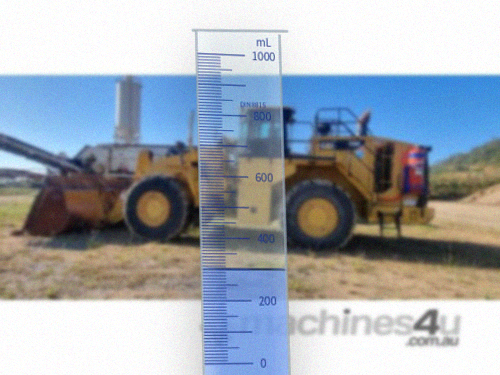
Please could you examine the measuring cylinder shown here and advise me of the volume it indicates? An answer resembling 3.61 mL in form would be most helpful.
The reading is 300 mL
